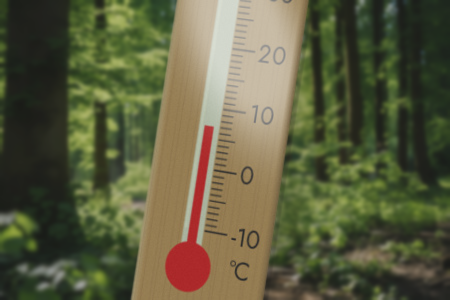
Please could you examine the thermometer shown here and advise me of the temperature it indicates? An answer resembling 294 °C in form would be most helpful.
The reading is 7 °C
